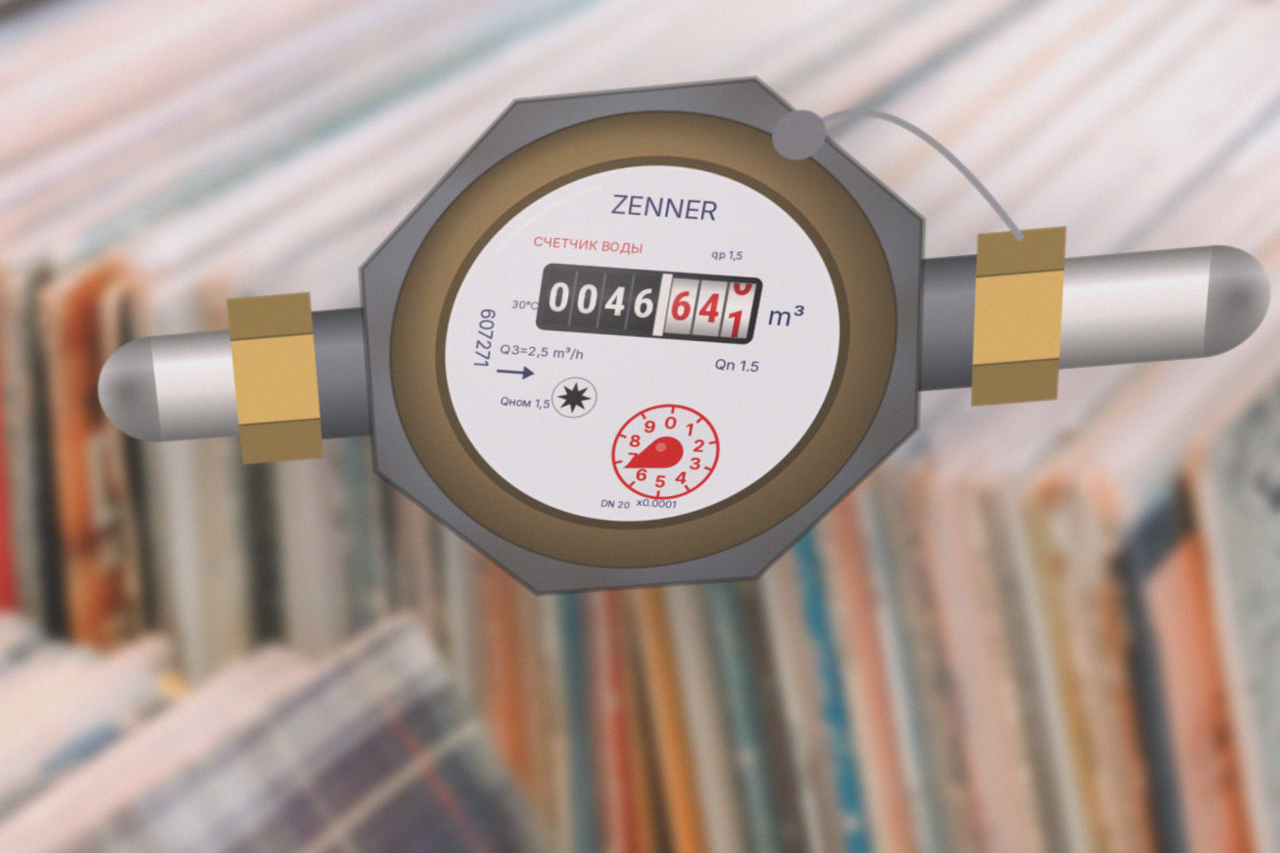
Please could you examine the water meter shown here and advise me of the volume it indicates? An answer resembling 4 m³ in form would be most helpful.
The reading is 46.6406 m³
